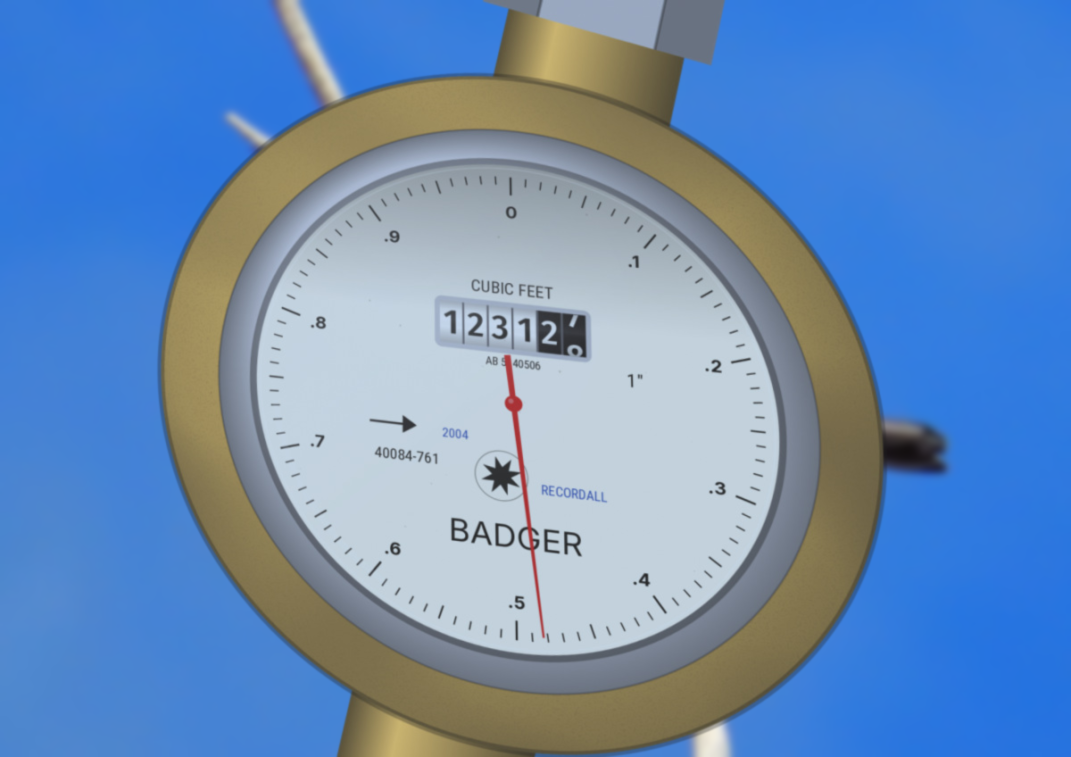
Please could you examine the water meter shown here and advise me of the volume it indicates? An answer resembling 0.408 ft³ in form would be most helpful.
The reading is 123127.48 ft³
